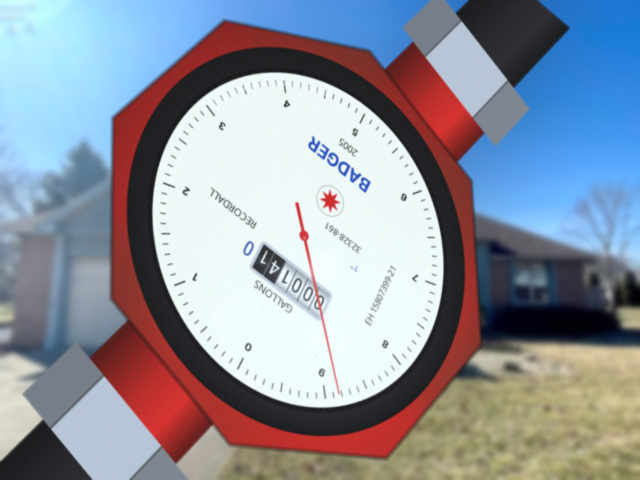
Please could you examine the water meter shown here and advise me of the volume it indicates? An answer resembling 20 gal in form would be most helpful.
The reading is 1408.8 gal
